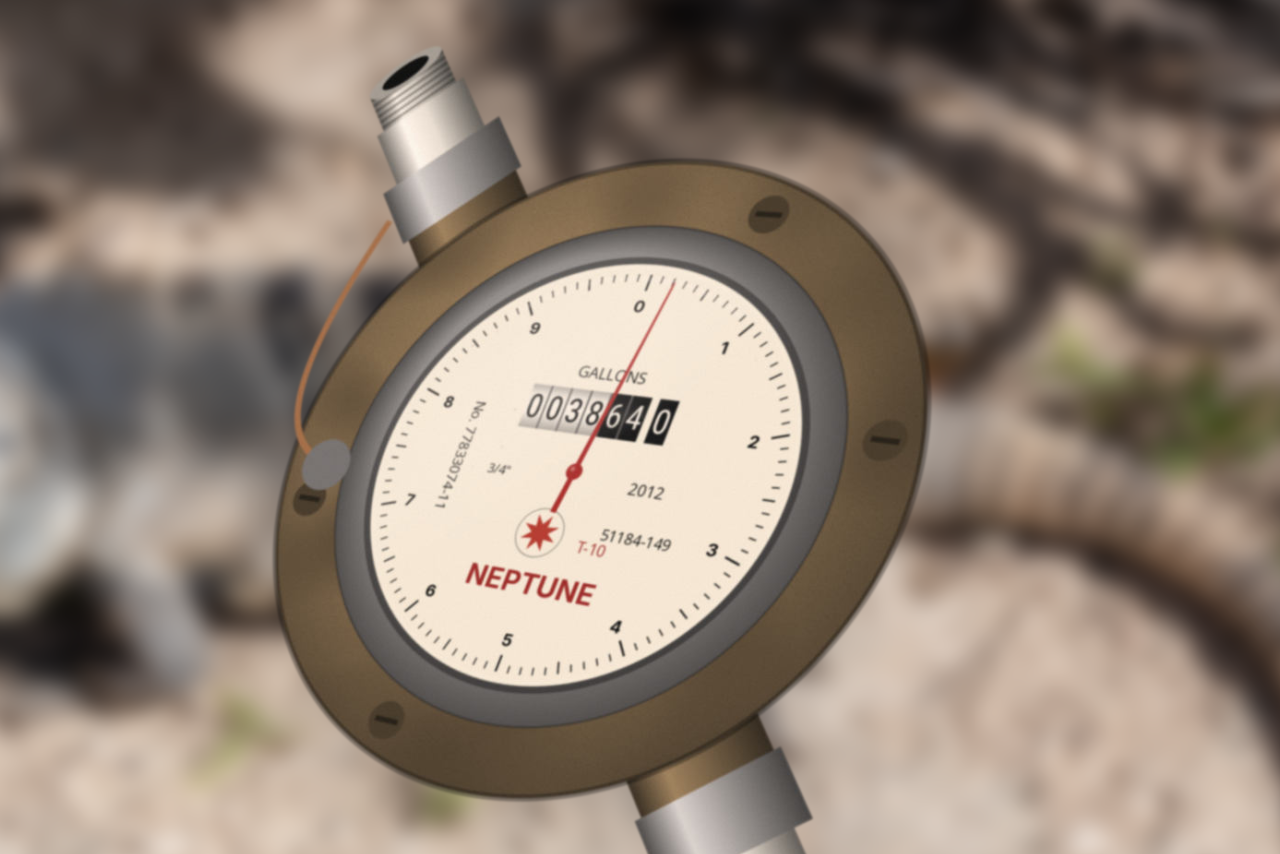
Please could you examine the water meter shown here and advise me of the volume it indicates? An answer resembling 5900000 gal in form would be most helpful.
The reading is 38640.2 gal
